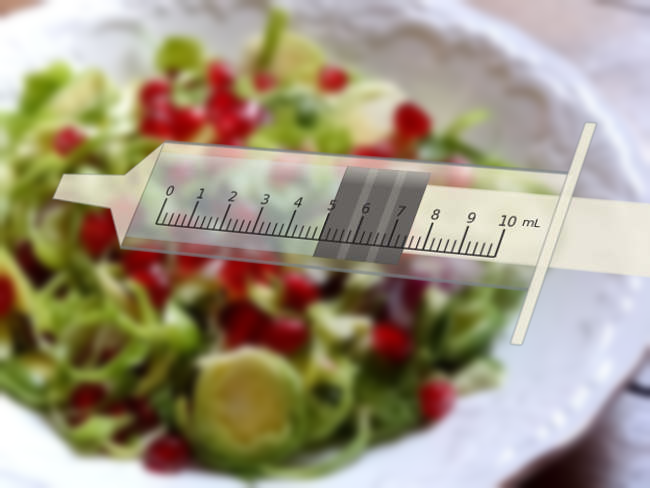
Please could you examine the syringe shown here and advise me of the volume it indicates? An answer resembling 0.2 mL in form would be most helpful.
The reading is 5 mL
